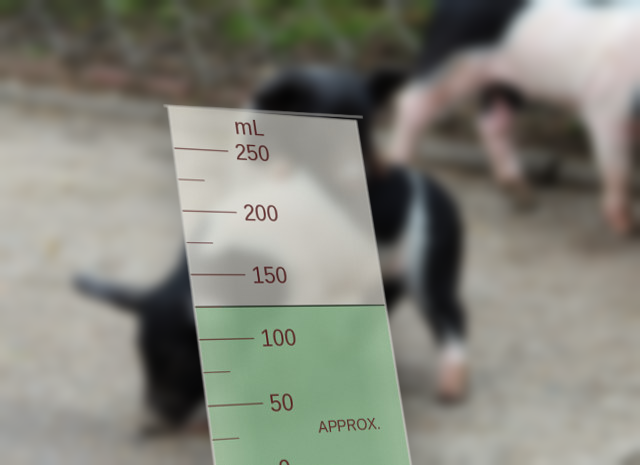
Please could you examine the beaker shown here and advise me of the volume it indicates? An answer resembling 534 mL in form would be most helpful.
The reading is 125 mL
